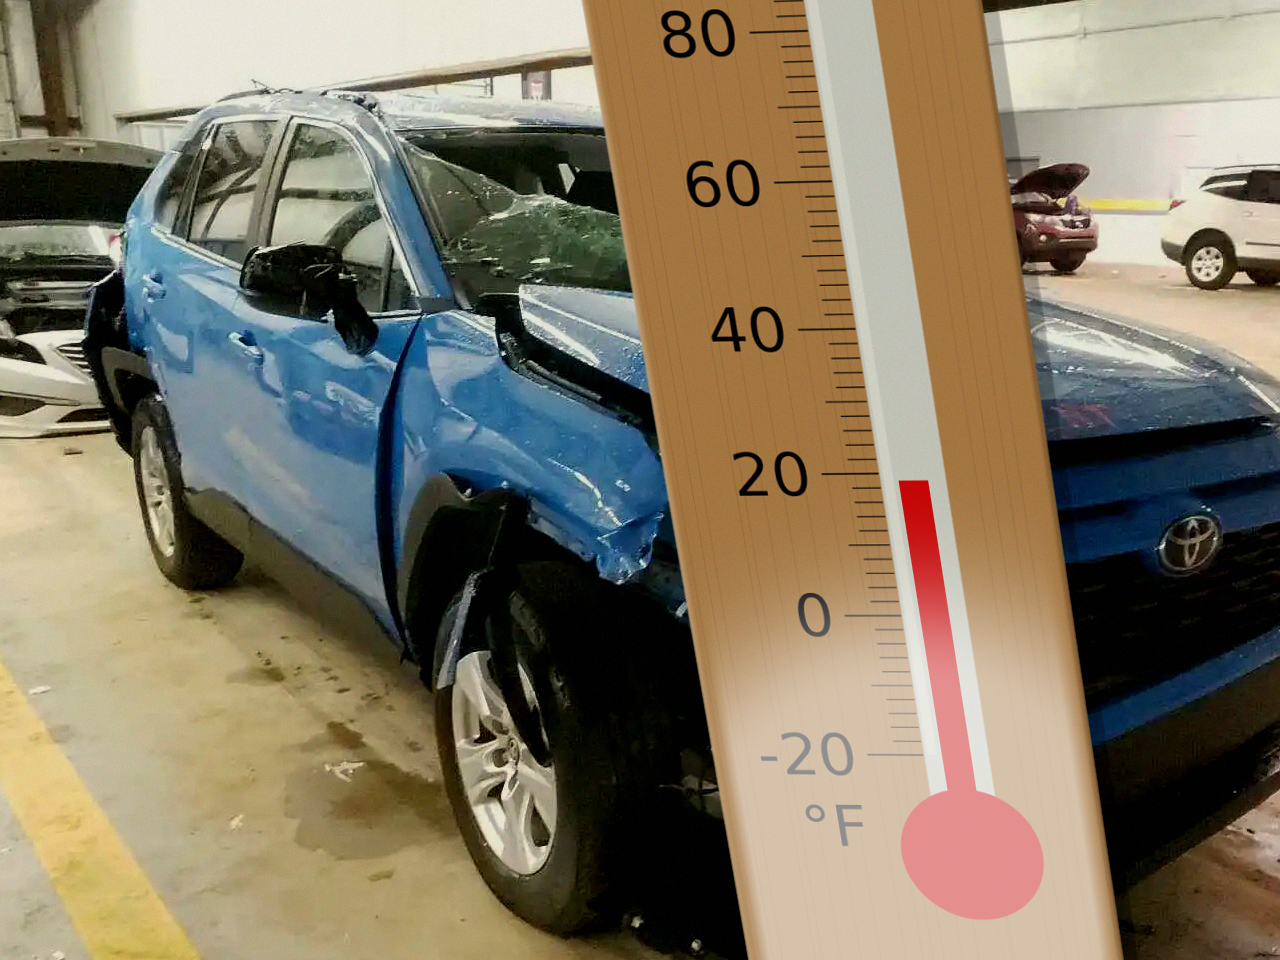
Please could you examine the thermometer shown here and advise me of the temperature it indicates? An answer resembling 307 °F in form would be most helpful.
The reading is 19 °F
